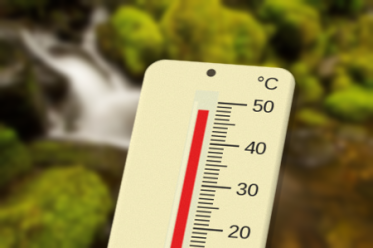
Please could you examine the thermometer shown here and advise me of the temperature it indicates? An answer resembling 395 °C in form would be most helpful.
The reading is 48 °C
